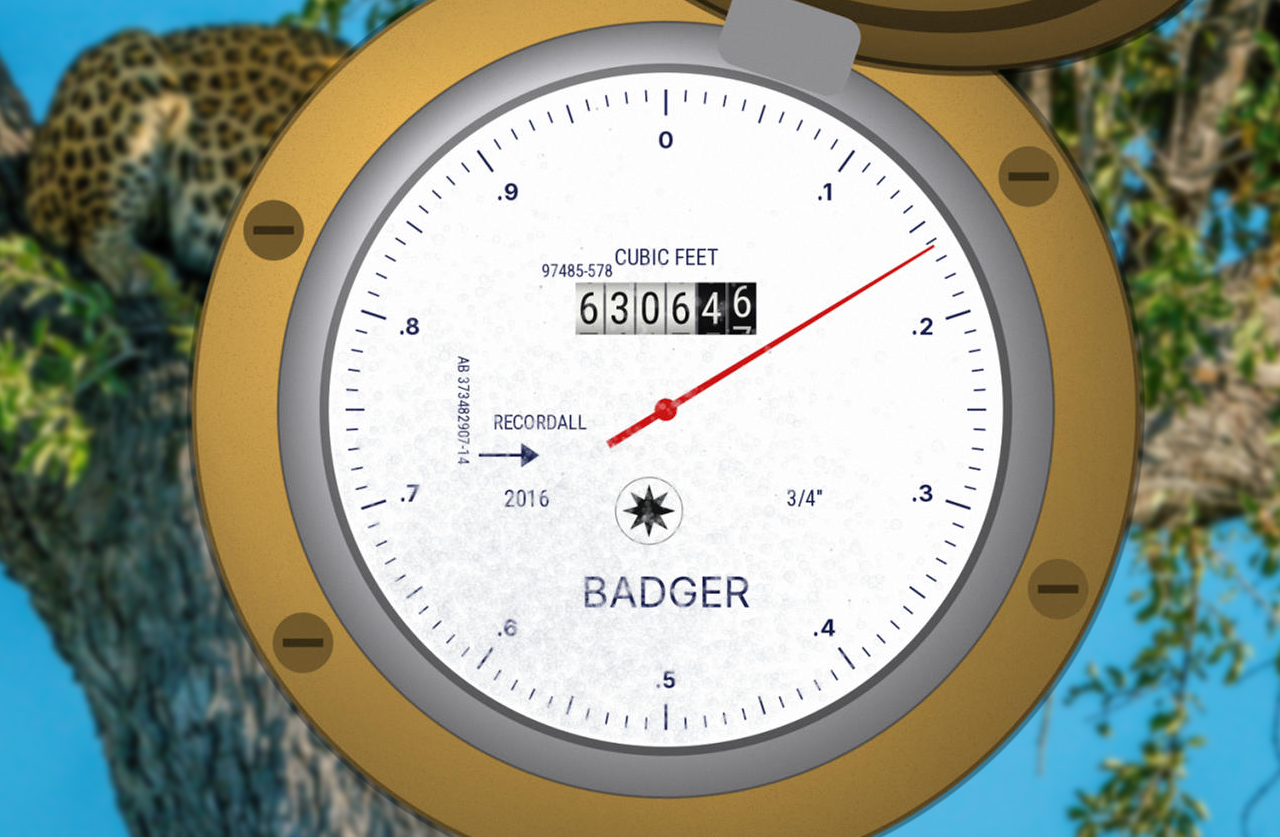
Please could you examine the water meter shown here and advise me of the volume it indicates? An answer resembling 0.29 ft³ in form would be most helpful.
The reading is 630646.16 ft³
